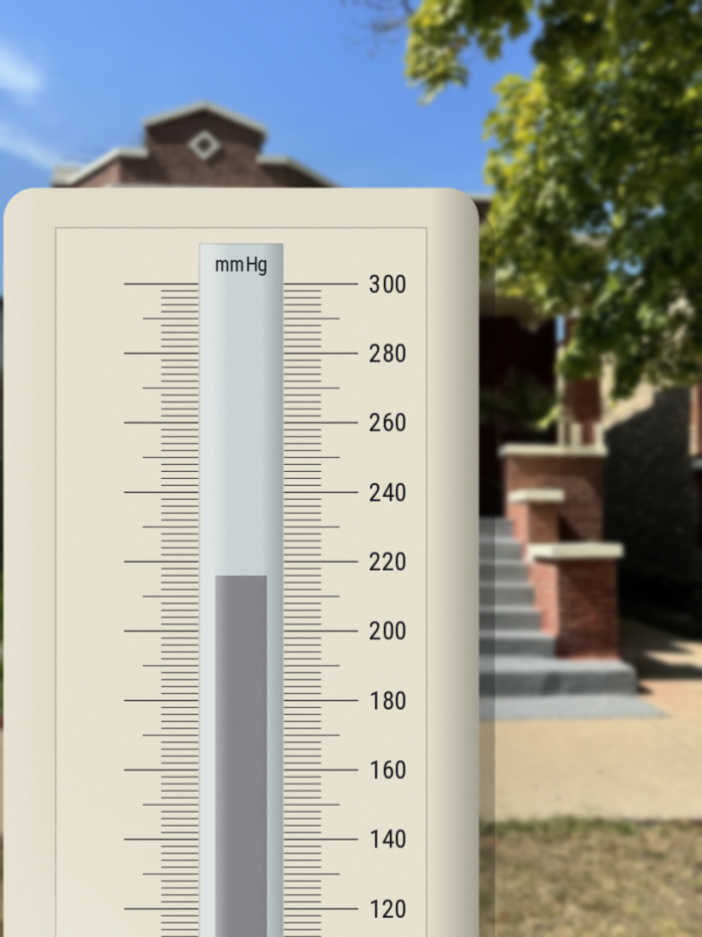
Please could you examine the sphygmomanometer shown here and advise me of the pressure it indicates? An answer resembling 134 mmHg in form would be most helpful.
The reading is 216 mmHg
